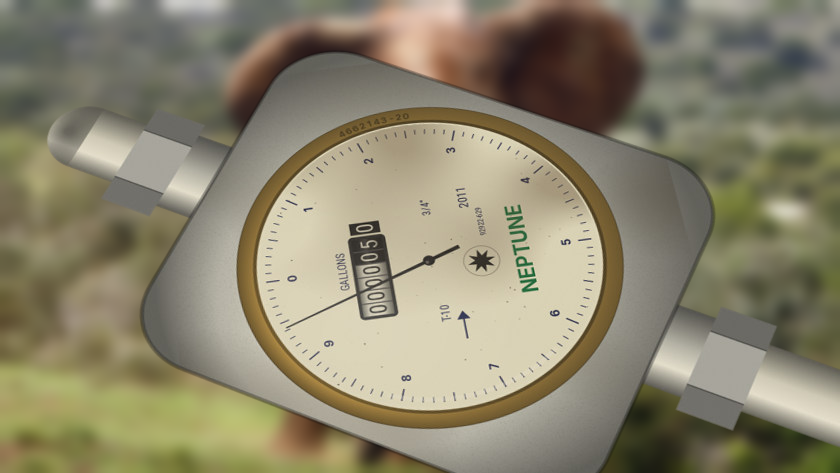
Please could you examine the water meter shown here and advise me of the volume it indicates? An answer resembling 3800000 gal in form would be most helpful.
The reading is 49.4 gal
